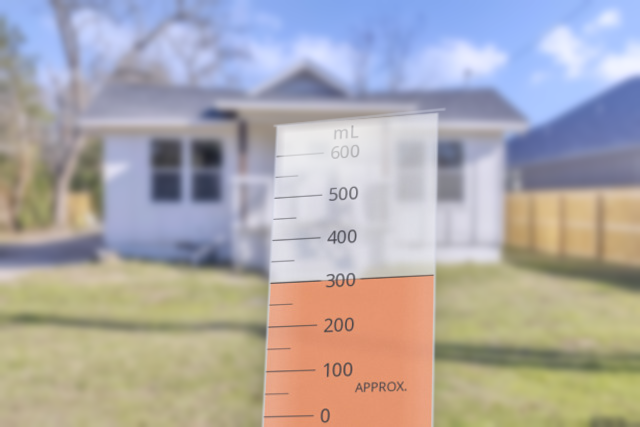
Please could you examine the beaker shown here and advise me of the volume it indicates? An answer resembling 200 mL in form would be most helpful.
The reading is 300 mL
